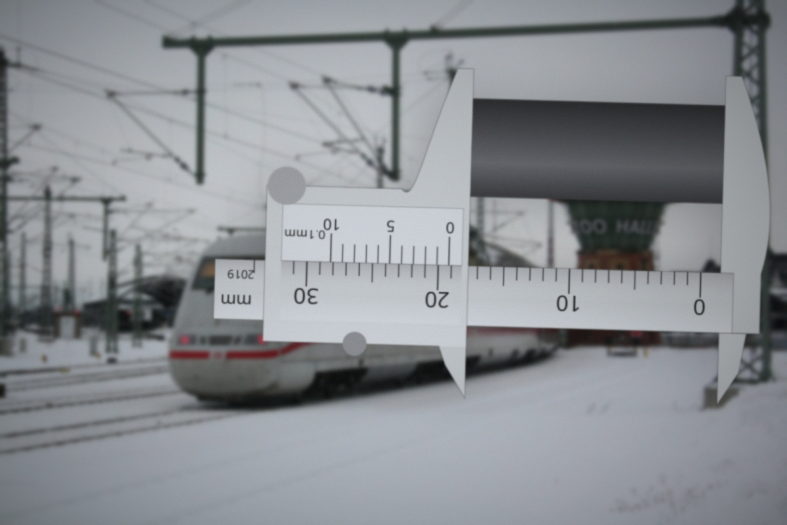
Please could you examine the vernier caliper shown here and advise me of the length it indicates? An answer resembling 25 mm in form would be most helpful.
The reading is 19.2 mm
